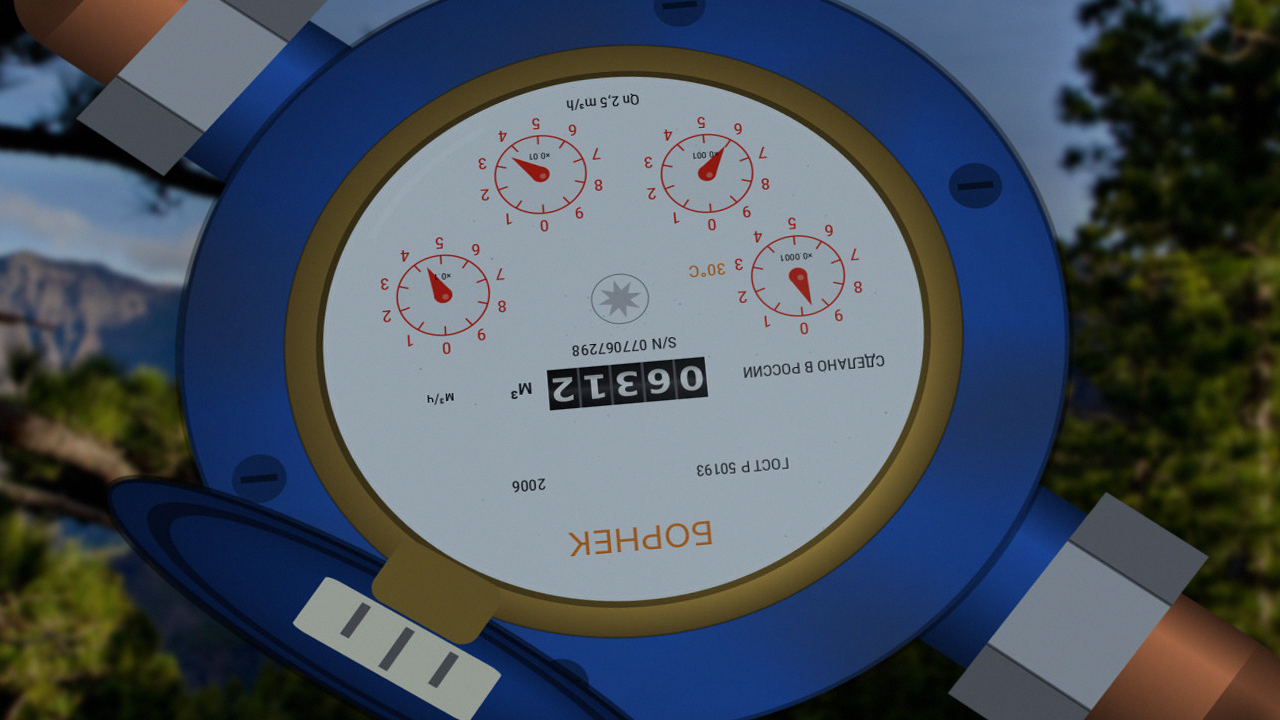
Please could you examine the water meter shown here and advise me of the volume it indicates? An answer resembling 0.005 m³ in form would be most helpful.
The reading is 6312.4359 m³
